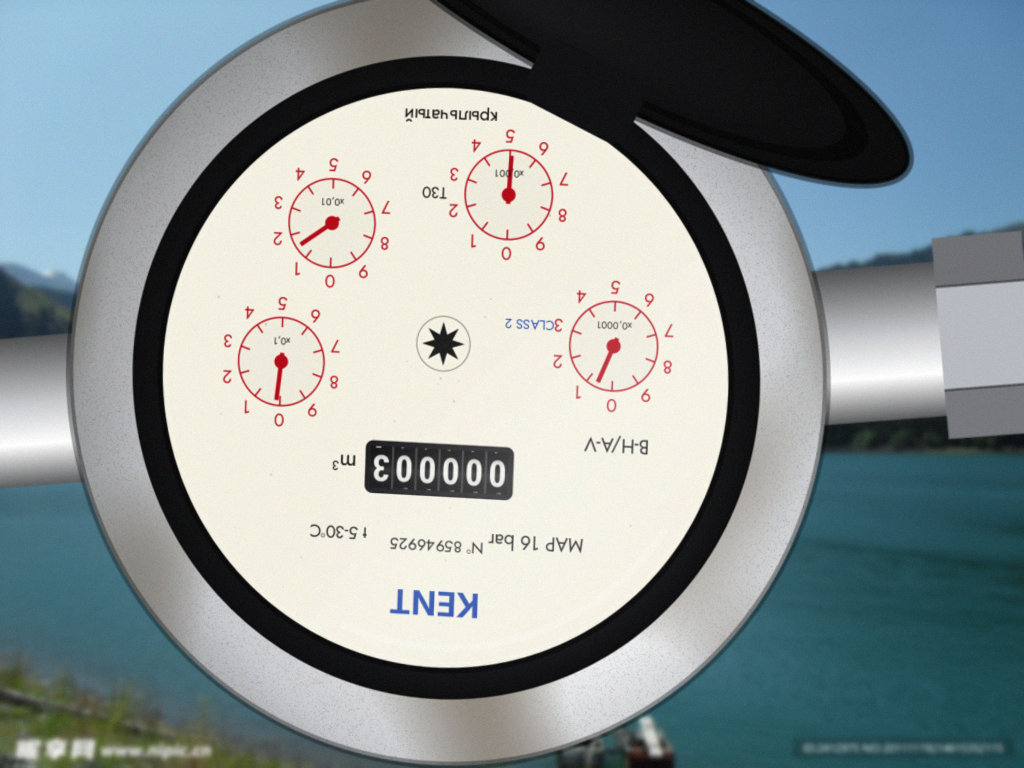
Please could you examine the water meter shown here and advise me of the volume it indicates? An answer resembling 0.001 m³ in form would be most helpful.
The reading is 3.0150 m³
